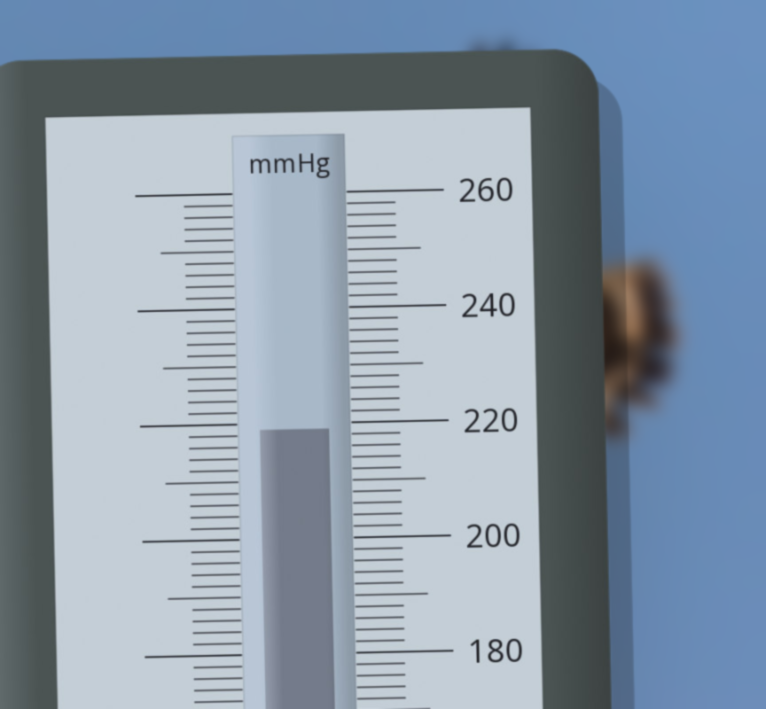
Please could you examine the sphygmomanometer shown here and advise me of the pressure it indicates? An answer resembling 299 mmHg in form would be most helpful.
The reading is 219 mmHg
